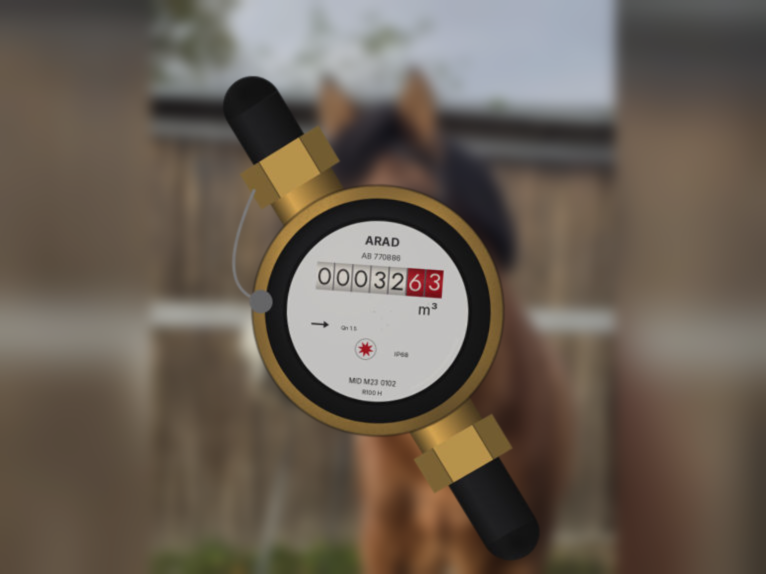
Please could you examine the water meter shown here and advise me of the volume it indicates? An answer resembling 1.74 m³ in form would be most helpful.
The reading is 32.63 m³
